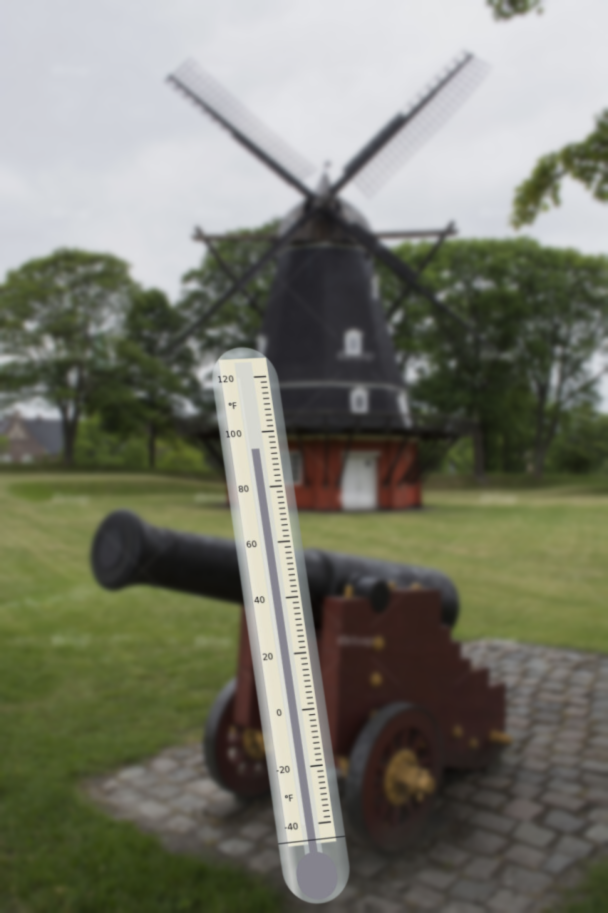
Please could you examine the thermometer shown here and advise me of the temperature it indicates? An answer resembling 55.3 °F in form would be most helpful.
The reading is 94 °F
